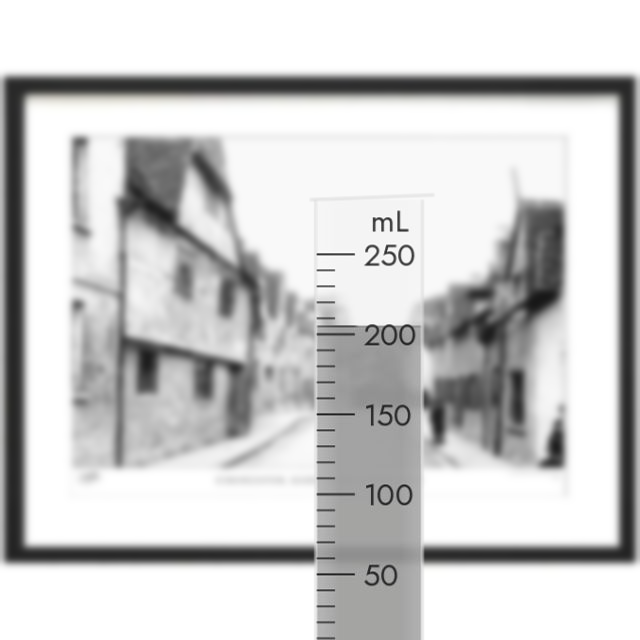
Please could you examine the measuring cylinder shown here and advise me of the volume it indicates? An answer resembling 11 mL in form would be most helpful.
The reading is 205 mL
